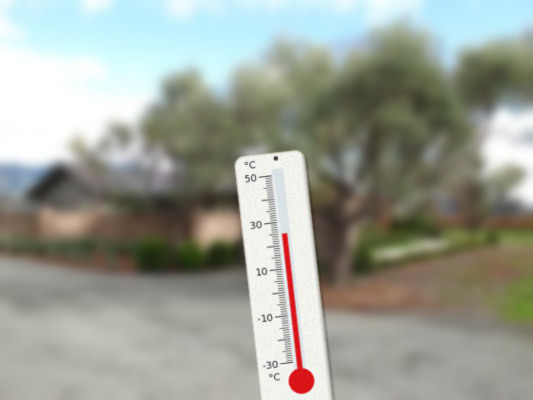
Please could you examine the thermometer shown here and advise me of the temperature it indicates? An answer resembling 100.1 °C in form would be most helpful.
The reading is 25 °C
